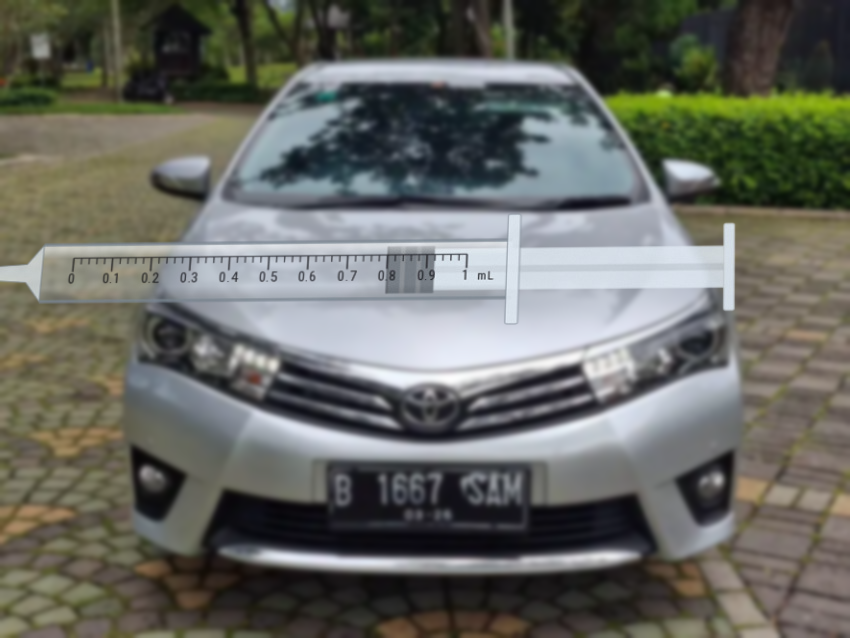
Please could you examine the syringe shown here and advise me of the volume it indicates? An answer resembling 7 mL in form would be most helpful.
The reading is 0.8 mL
